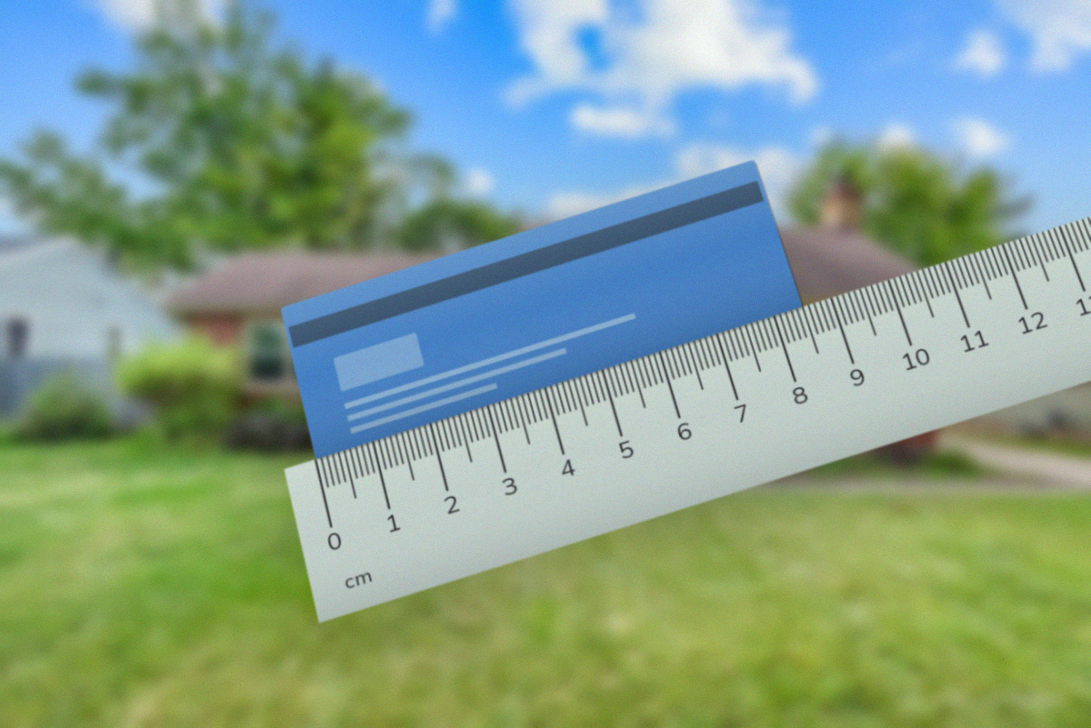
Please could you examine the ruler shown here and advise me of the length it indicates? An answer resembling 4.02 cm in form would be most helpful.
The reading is 8.5 cm
